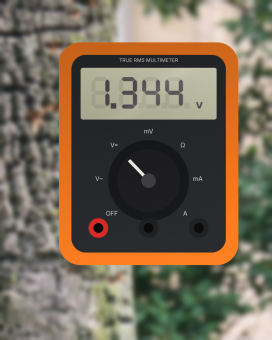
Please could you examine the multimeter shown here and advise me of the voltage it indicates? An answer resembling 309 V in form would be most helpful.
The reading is 1.344 V
